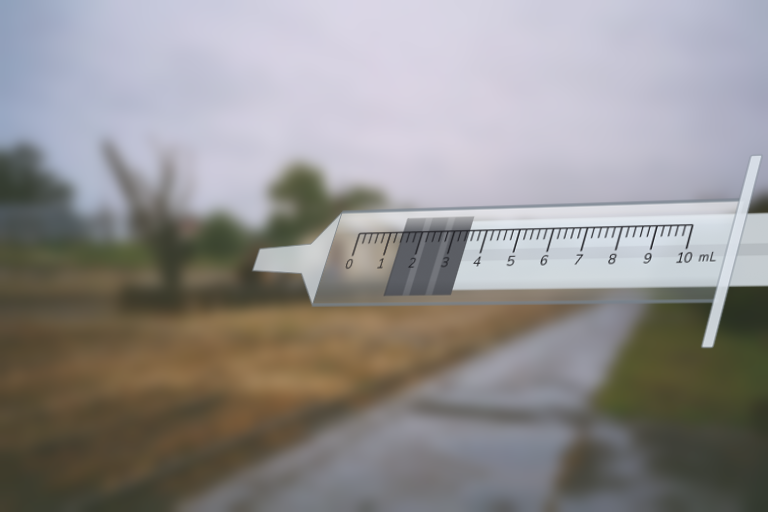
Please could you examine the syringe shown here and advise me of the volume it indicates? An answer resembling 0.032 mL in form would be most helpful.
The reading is 1.4 mL
